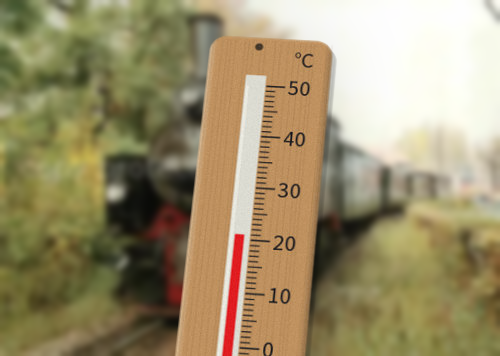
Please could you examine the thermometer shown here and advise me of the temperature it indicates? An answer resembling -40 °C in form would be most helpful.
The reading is 21 °C
